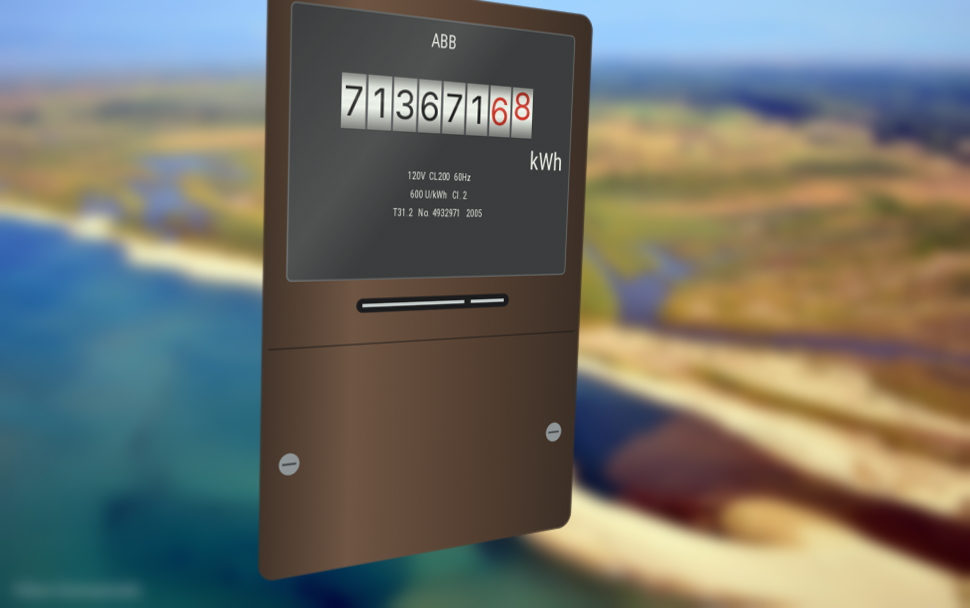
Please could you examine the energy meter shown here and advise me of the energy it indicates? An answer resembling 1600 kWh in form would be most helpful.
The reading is 713671.68 kWh
